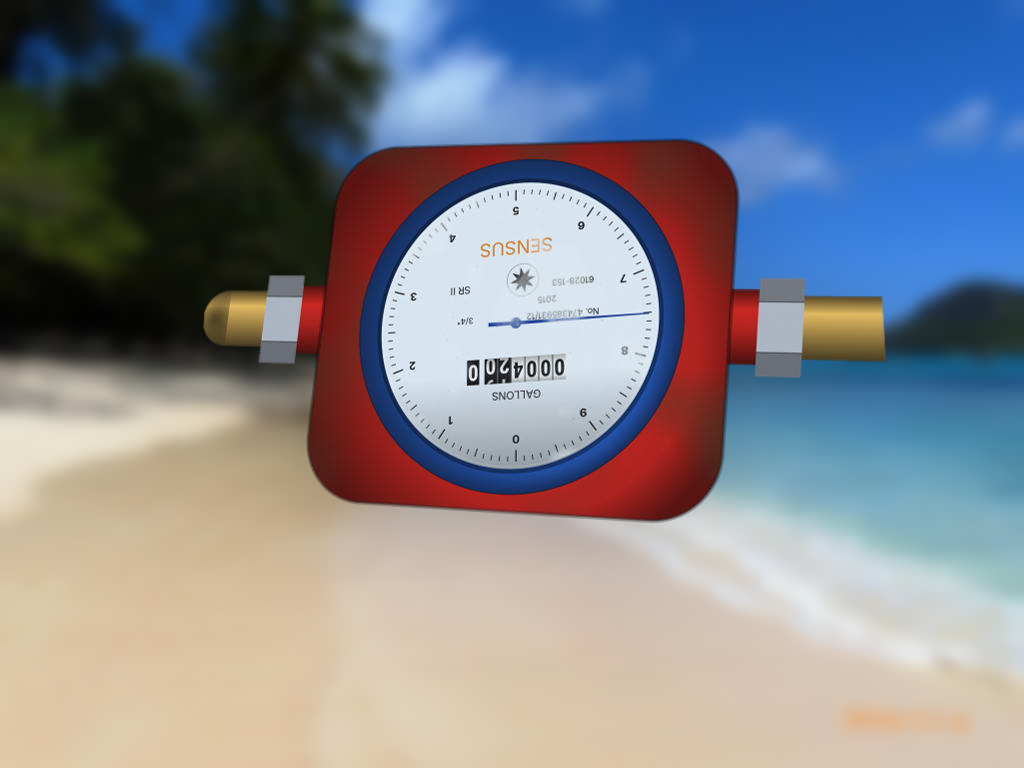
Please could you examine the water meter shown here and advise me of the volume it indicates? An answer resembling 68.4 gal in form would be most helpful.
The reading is 4197.5 gal
